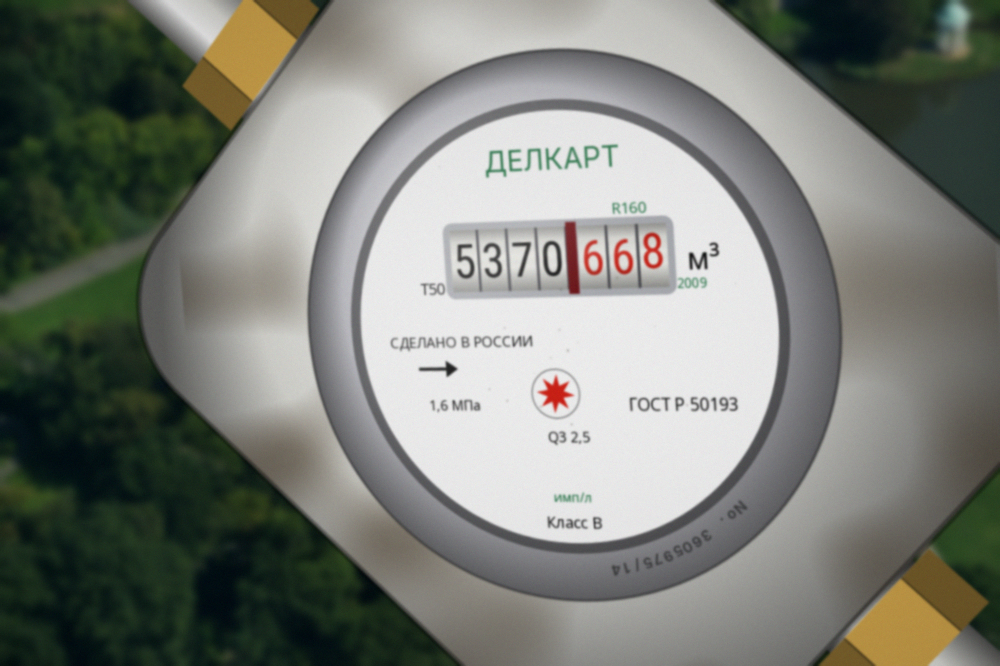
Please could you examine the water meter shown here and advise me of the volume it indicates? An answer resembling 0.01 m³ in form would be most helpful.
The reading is 5370.668 m³
